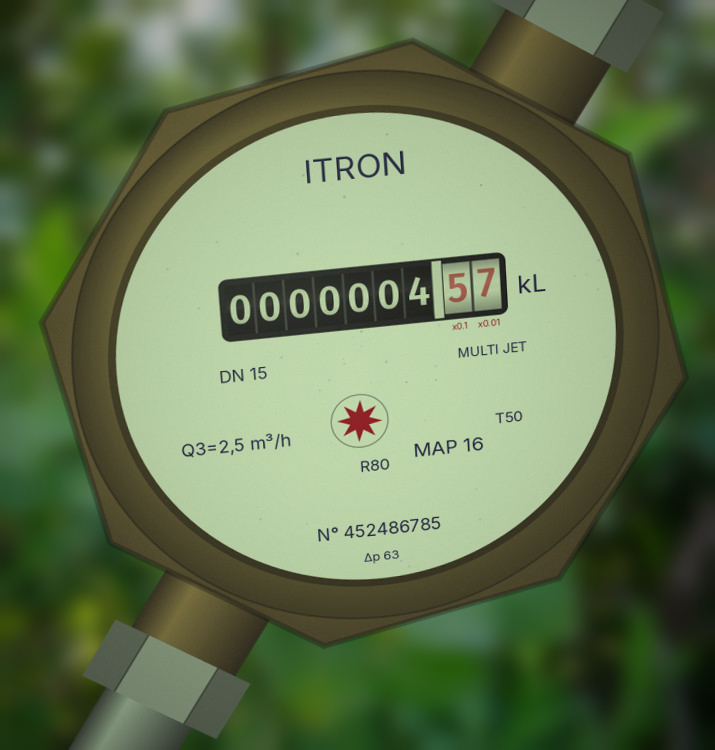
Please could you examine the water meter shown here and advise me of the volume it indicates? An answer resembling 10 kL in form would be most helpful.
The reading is 4.57 kL
